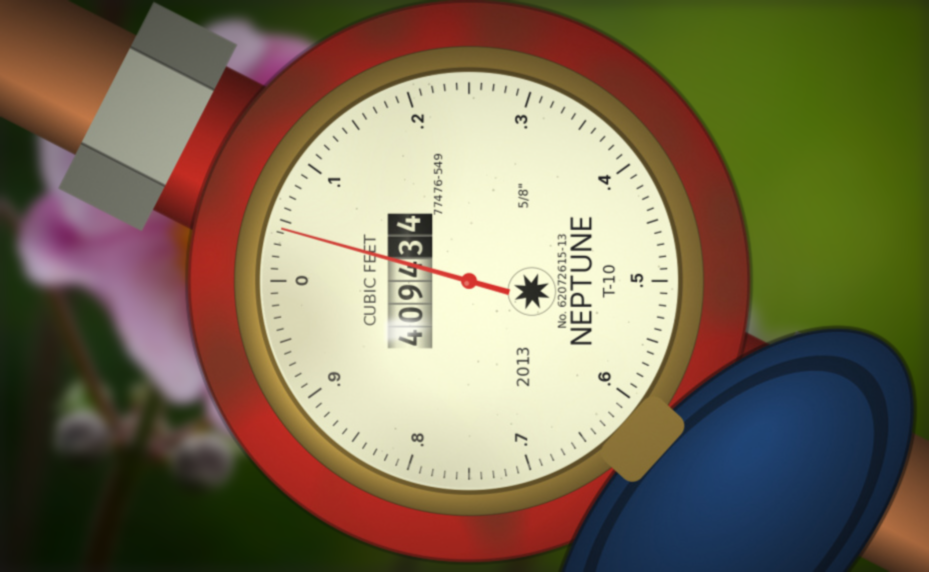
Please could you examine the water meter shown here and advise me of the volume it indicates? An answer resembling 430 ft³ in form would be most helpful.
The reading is 409434.04 ft³
